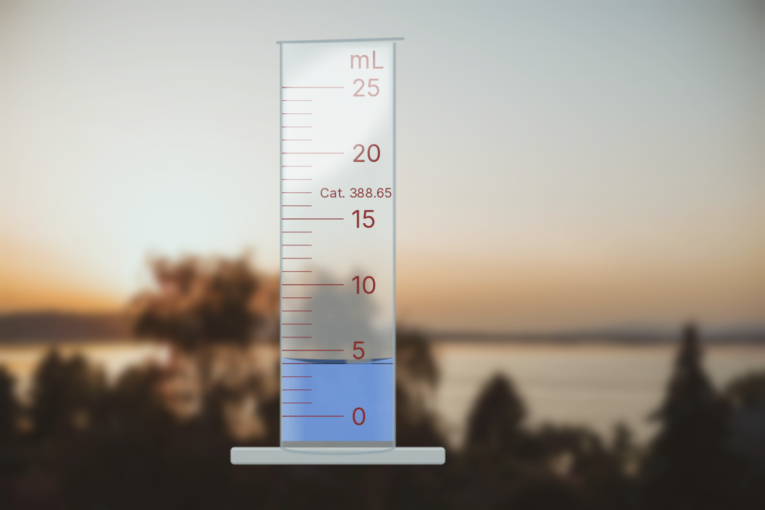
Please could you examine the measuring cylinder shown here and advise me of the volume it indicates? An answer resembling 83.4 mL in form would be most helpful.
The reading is 4 mL
